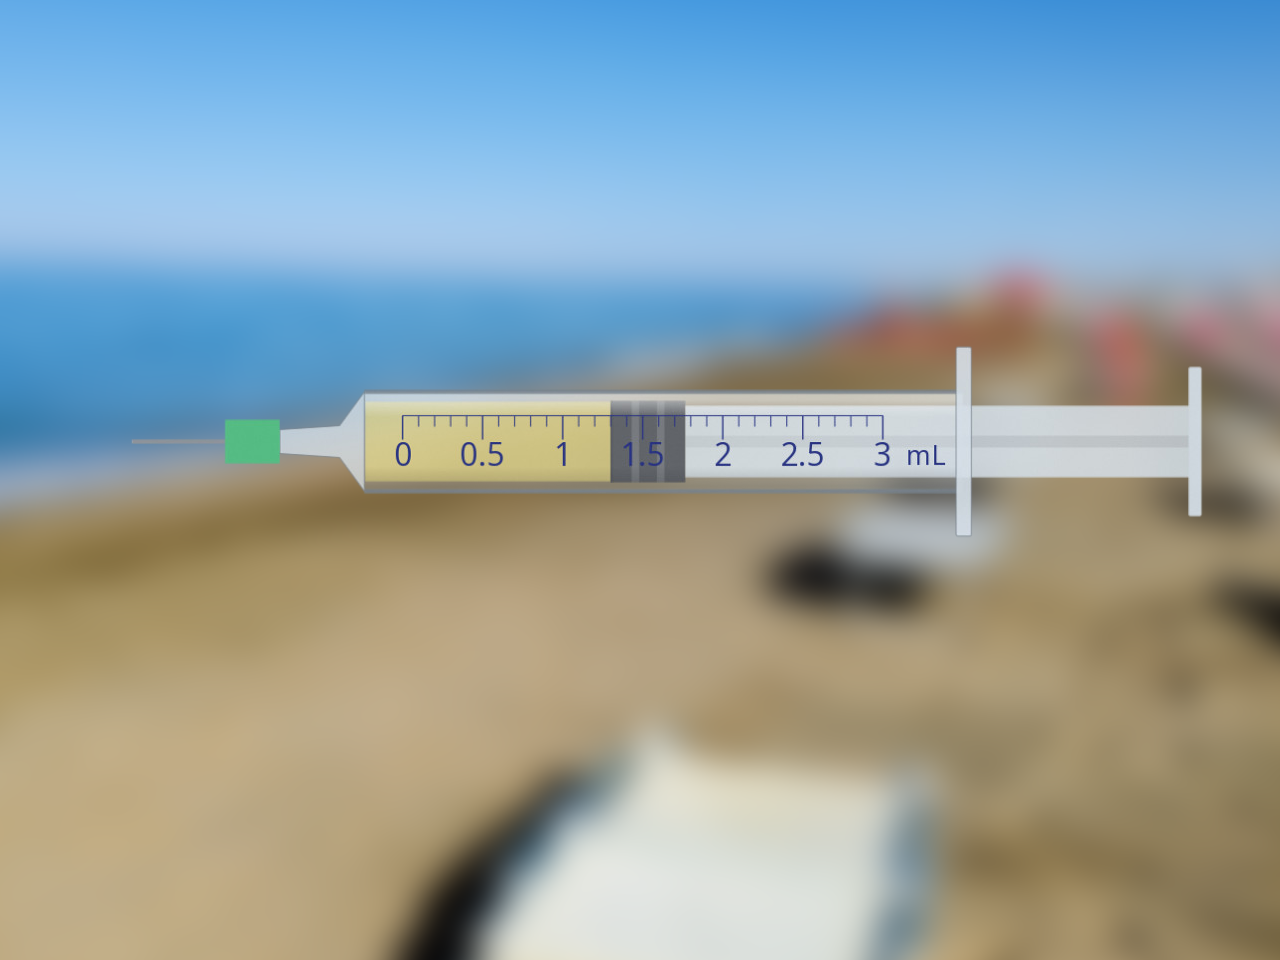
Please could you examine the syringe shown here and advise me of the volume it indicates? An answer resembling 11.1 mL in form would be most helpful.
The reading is 1.3 mL
